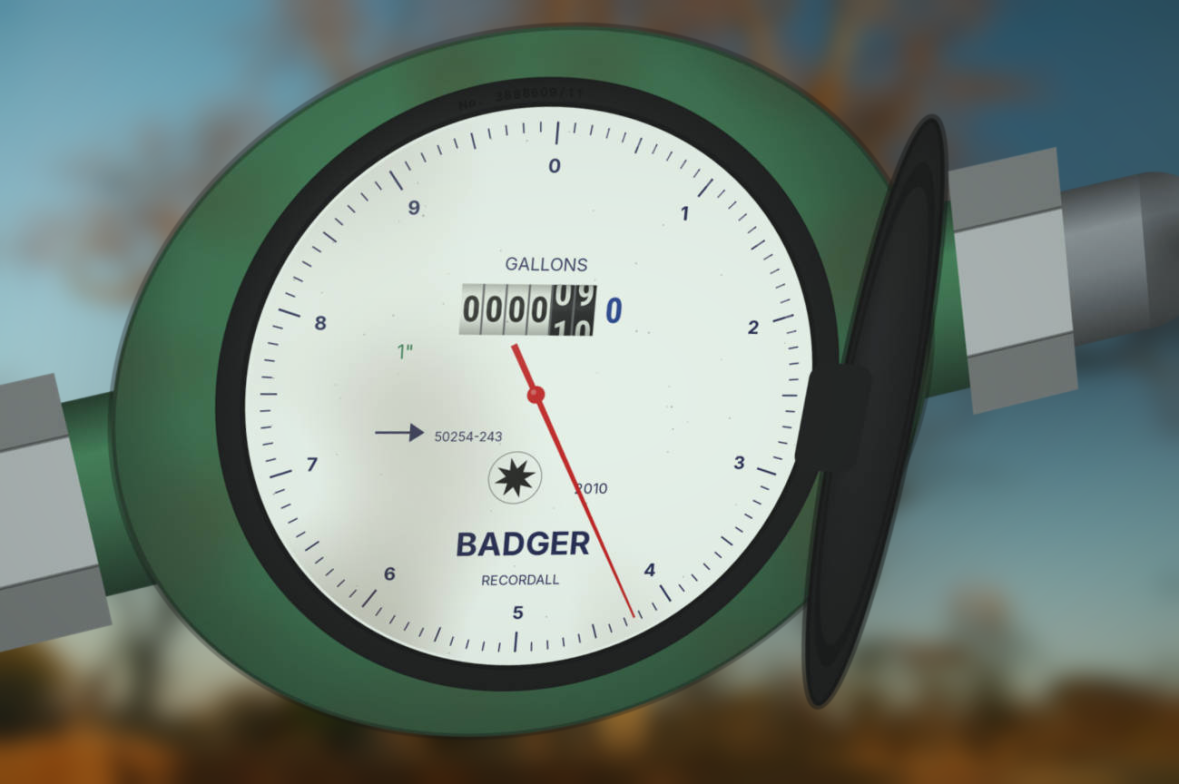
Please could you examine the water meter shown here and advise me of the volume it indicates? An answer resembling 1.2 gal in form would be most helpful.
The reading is 94.2 gal
